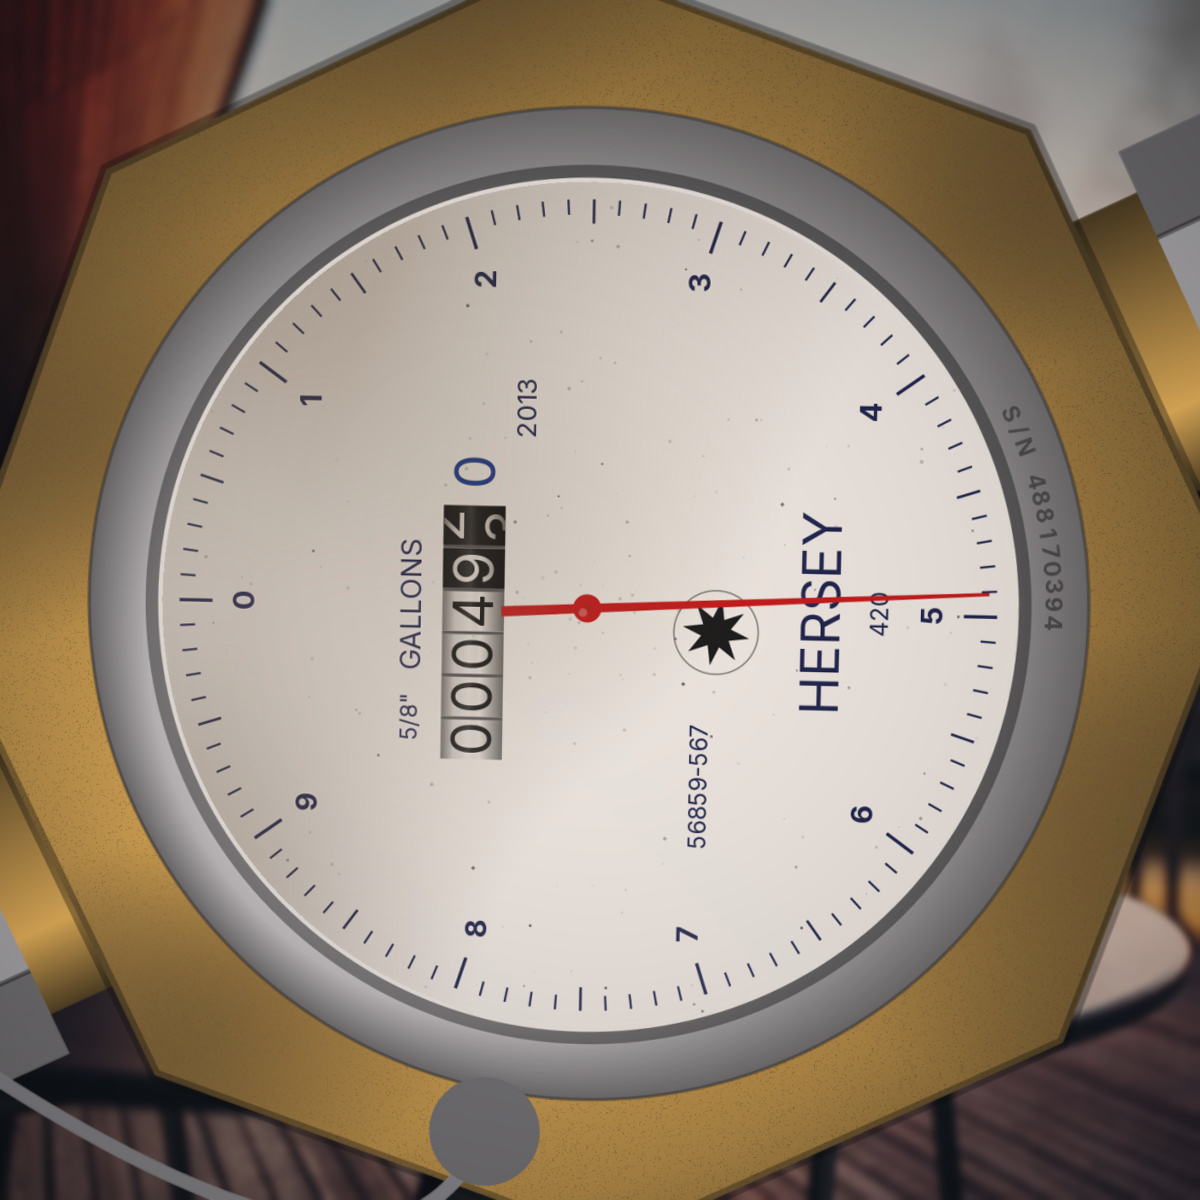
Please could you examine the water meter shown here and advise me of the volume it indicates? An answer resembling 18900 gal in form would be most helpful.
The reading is 4924.9 gal
